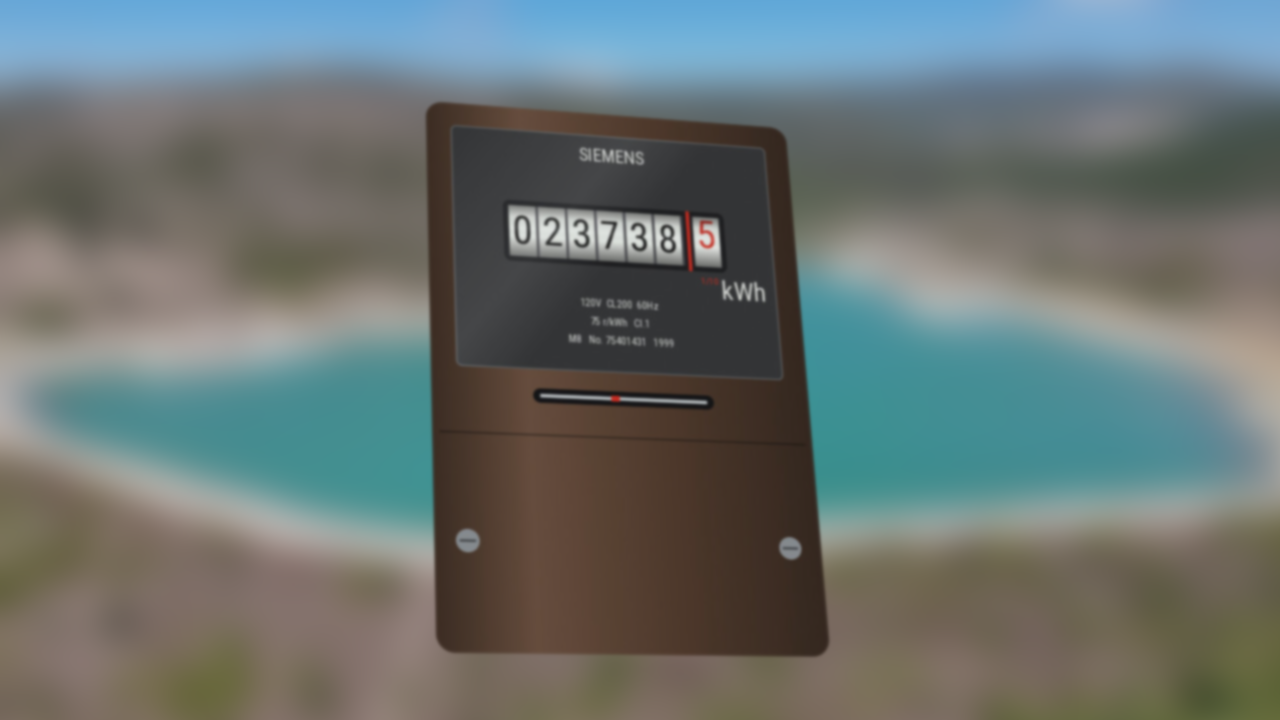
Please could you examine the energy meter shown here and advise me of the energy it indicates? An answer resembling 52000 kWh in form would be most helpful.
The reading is 23738.5 kWh
